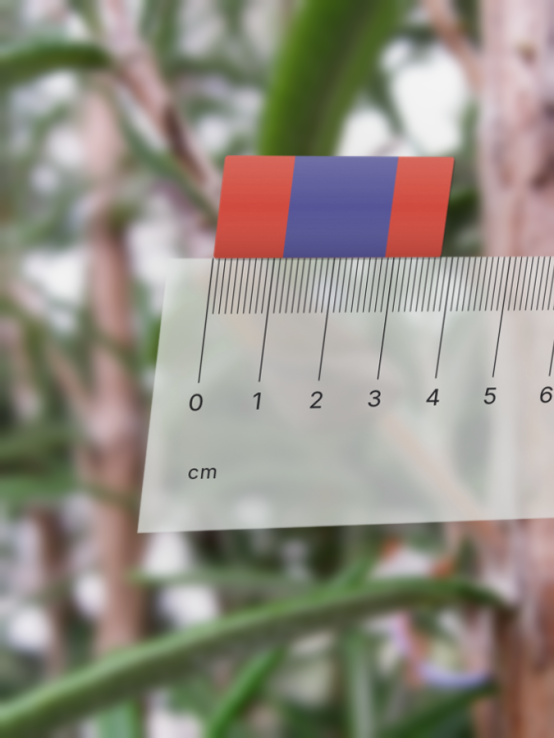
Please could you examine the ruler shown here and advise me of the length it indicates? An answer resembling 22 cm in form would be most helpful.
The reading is 3.8 cm
